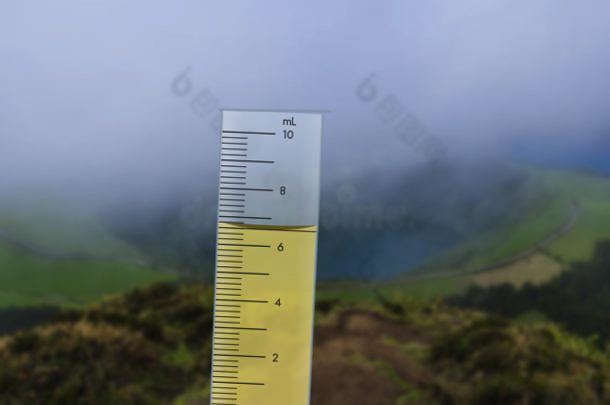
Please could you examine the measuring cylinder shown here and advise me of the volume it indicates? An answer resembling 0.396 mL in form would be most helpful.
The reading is 6.6 mL
